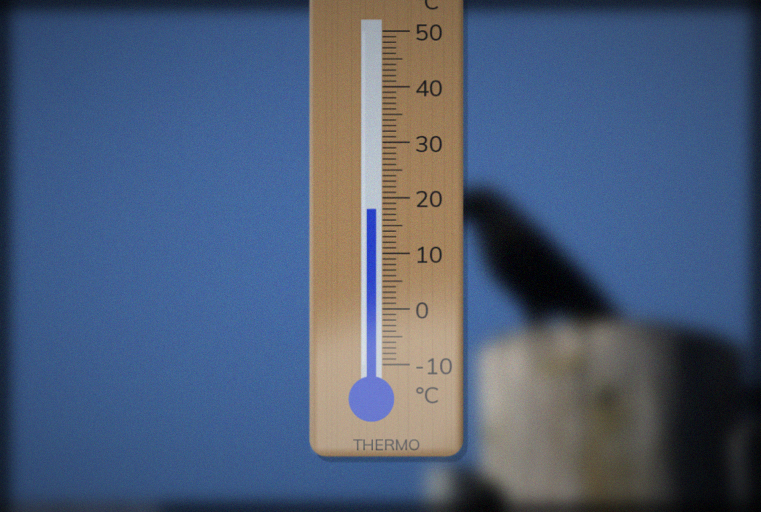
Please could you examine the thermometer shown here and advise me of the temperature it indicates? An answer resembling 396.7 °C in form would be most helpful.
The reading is 18 °C
